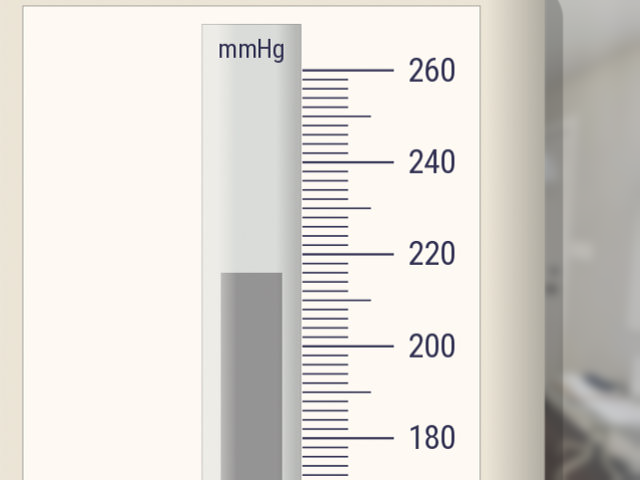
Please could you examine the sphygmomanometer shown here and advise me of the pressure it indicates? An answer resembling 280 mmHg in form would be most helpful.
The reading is 216 mmHg
